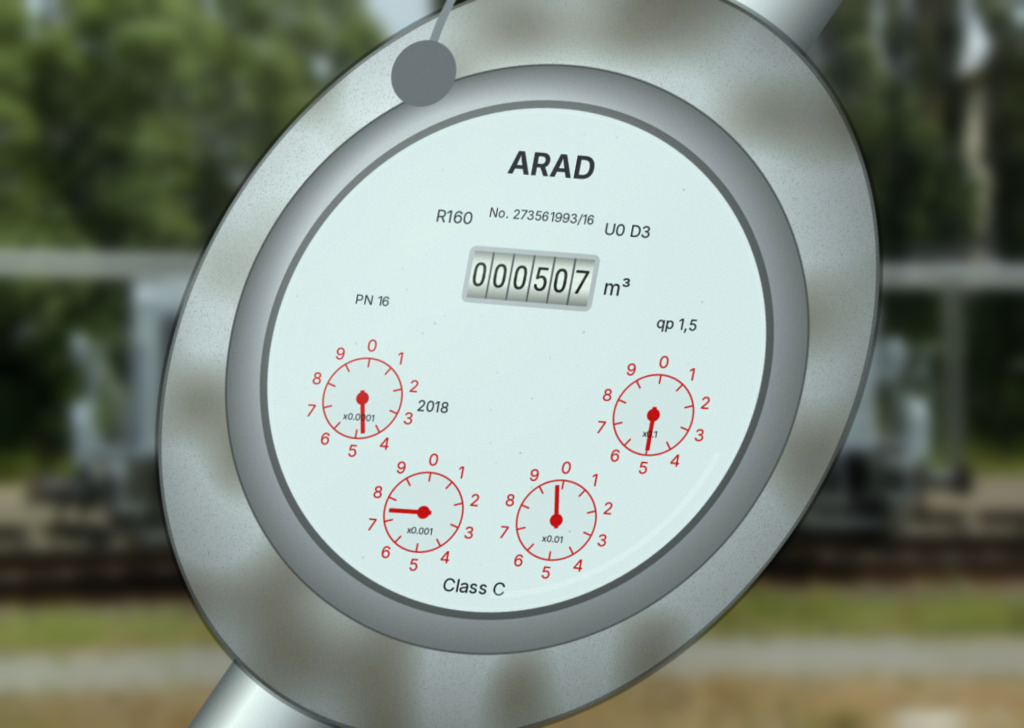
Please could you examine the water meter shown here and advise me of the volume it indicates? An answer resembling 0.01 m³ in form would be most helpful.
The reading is 507.4974 m³
